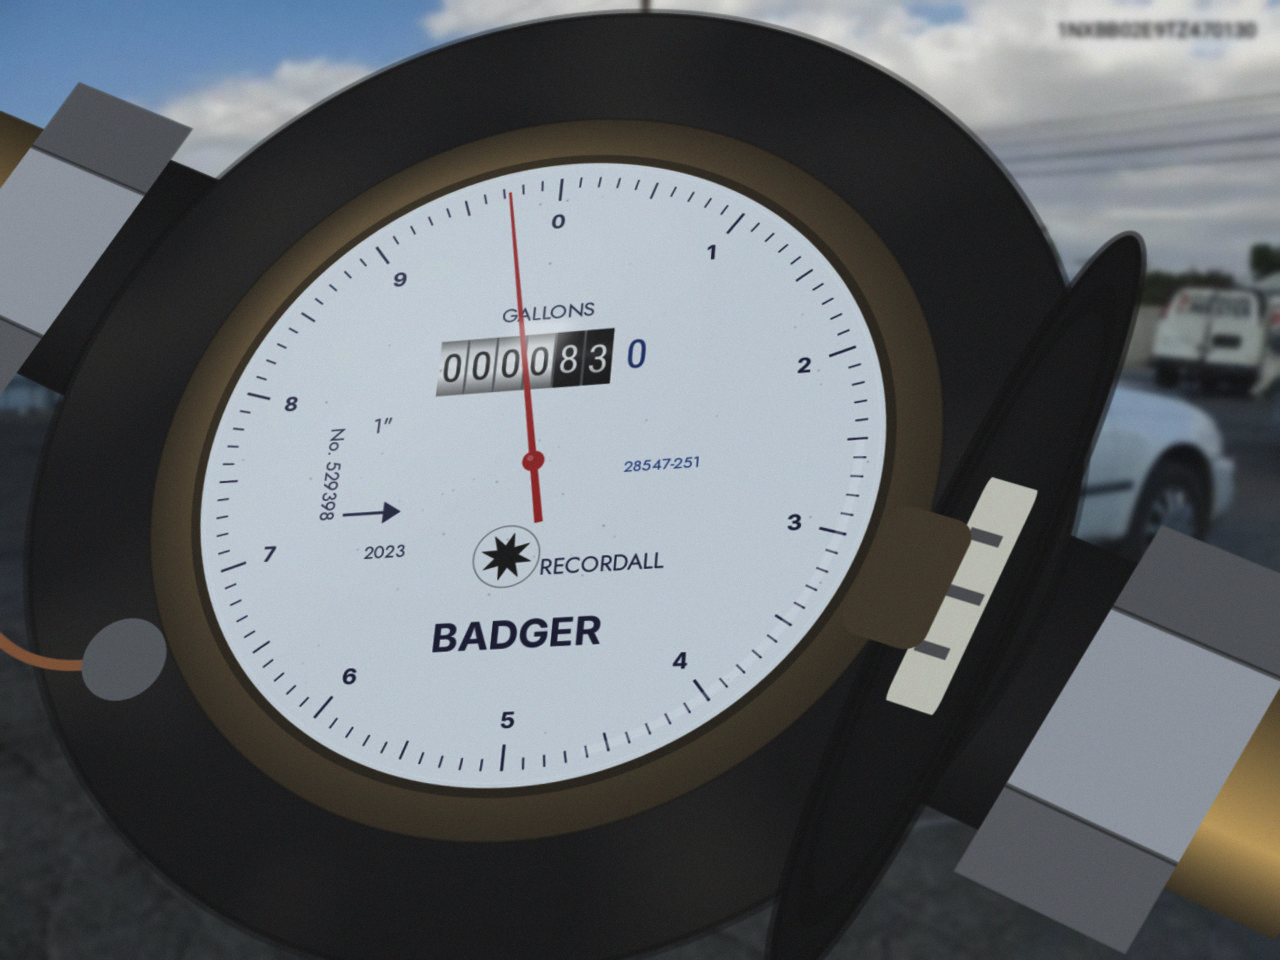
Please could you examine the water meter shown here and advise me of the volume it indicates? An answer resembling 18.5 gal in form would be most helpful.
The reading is 829.7 gal
